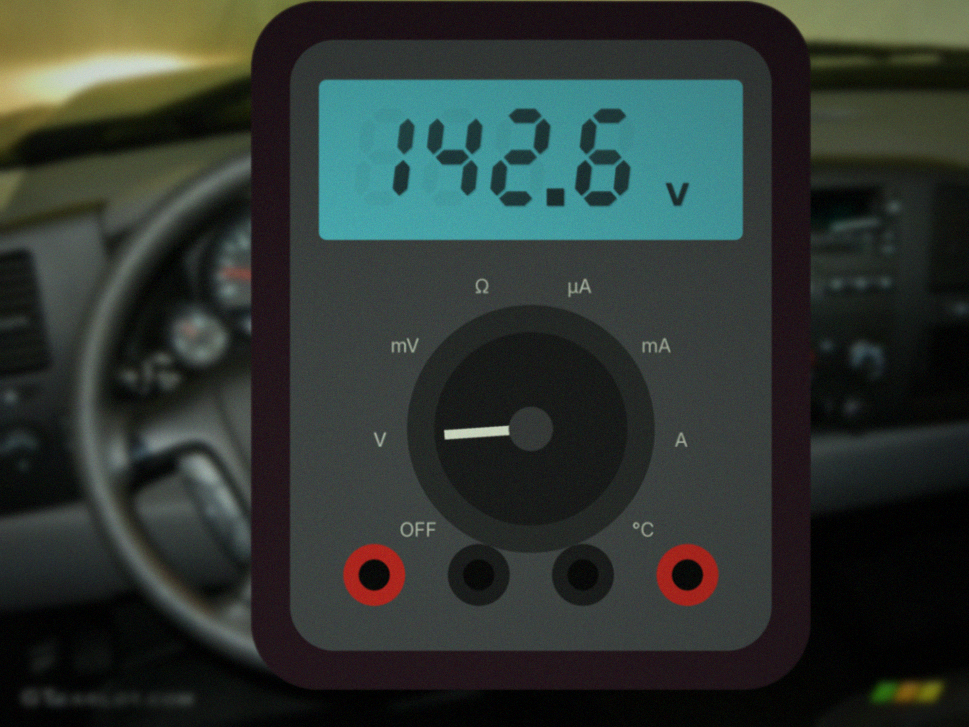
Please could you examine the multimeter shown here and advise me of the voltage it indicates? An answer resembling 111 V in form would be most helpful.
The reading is 142.6 V
